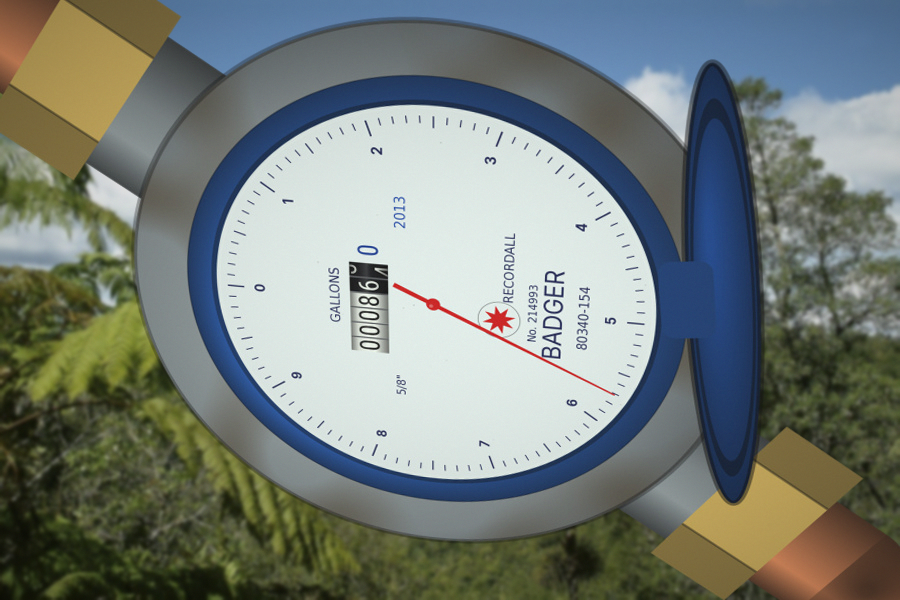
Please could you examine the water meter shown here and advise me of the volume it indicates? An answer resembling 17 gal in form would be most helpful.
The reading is 8635.7 gal
